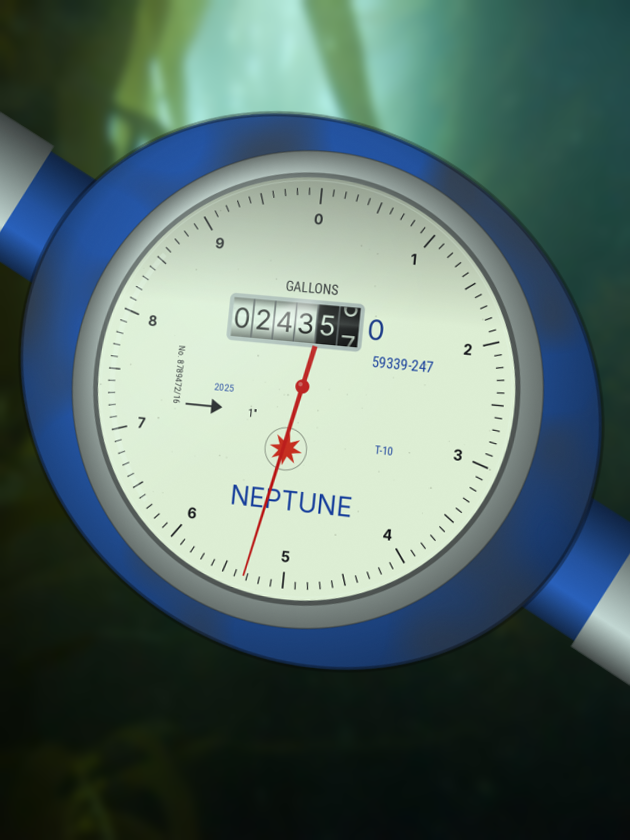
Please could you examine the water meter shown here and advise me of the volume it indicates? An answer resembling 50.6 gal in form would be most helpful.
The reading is 243565.3 gal
